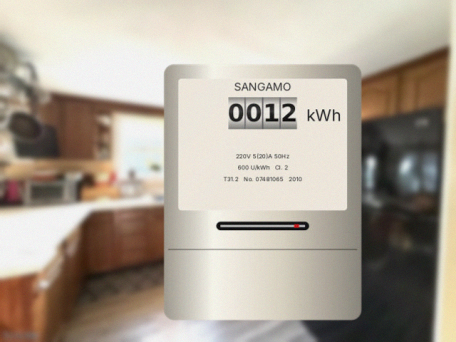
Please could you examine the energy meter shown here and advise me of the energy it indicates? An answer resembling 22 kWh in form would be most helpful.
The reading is 12 kWh
